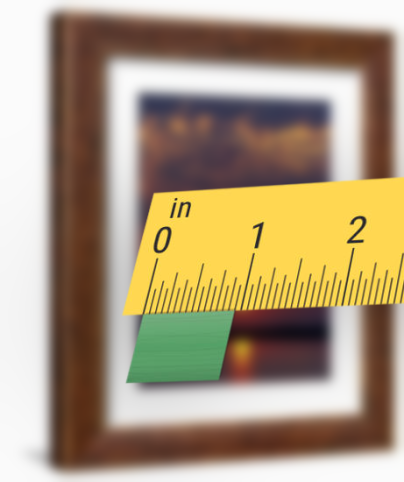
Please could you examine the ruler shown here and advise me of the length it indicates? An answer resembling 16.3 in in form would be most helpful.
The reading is 0.9375 in
